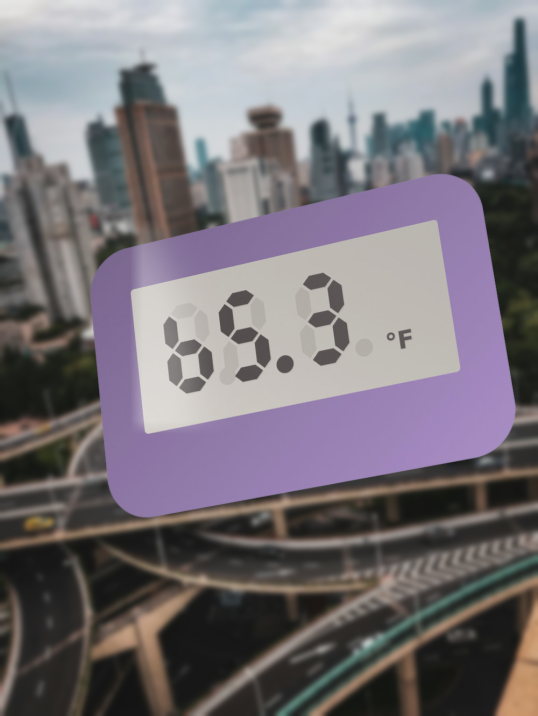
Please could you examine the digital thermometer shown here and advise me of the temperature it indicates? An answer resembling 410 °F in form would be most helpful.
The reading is 65.3 °F
